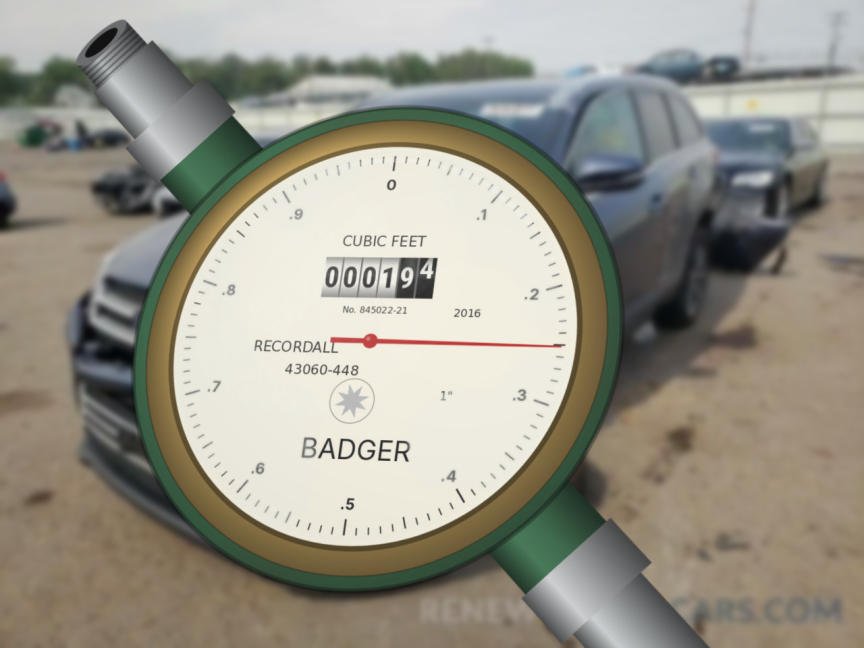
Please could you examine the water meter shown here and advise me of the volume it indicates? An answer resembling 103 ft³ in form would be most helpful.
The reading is 194.25 ft³
